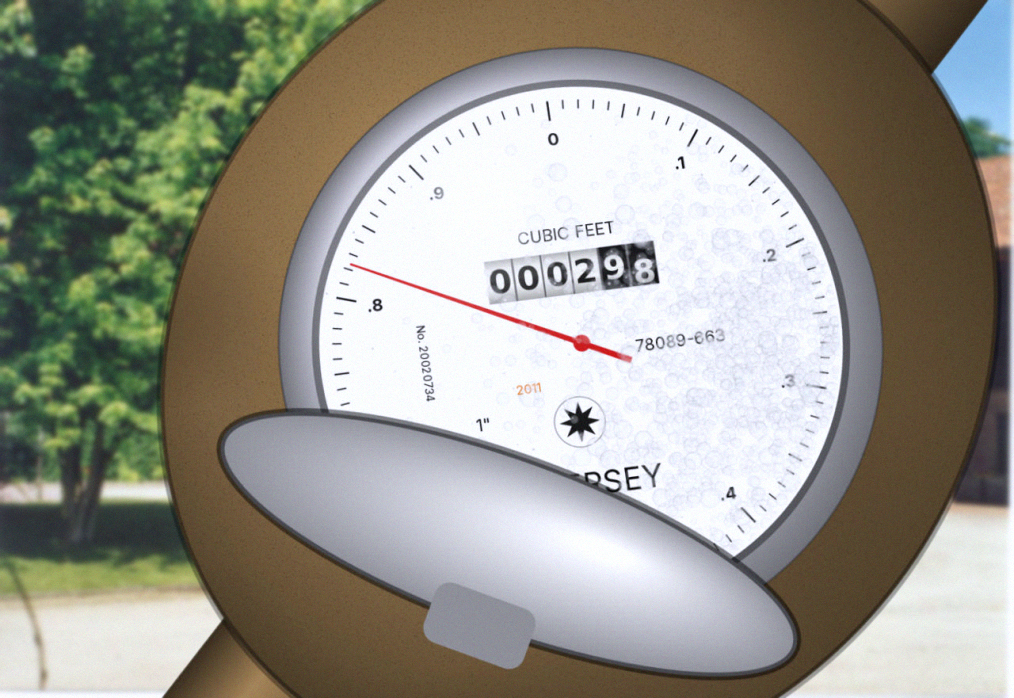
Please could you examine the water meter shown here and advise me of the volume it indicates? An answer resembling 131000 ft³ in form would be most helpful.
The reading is 297.82 ft³
